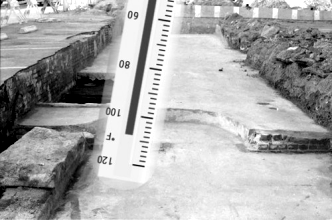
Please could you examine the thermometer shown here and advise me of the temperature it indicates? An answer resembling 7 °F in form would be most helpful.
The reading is 108 °F
